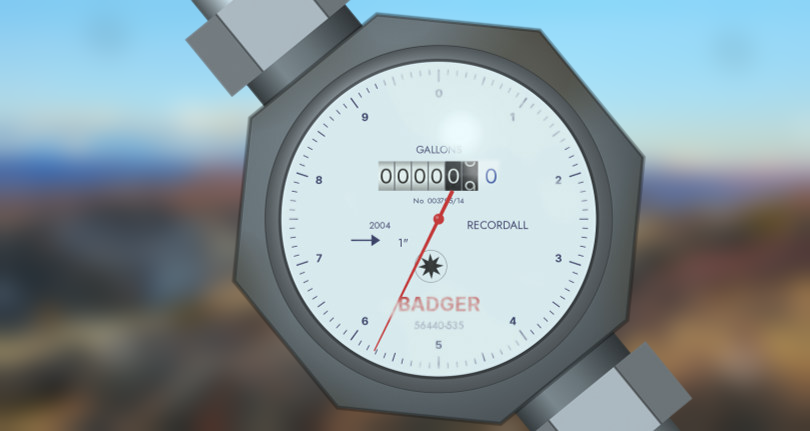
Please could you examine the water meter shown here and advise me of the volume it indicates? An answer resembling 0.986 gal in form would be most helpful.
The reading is 85.7 gal
